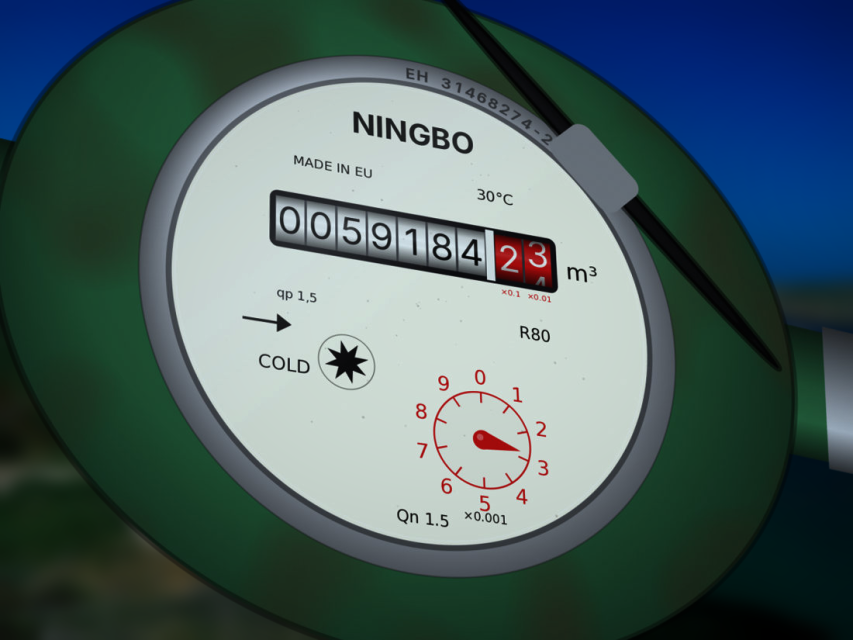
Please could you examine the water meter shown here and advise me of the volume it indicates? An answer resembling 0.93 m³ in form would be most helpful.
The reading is 59184.232 m³
